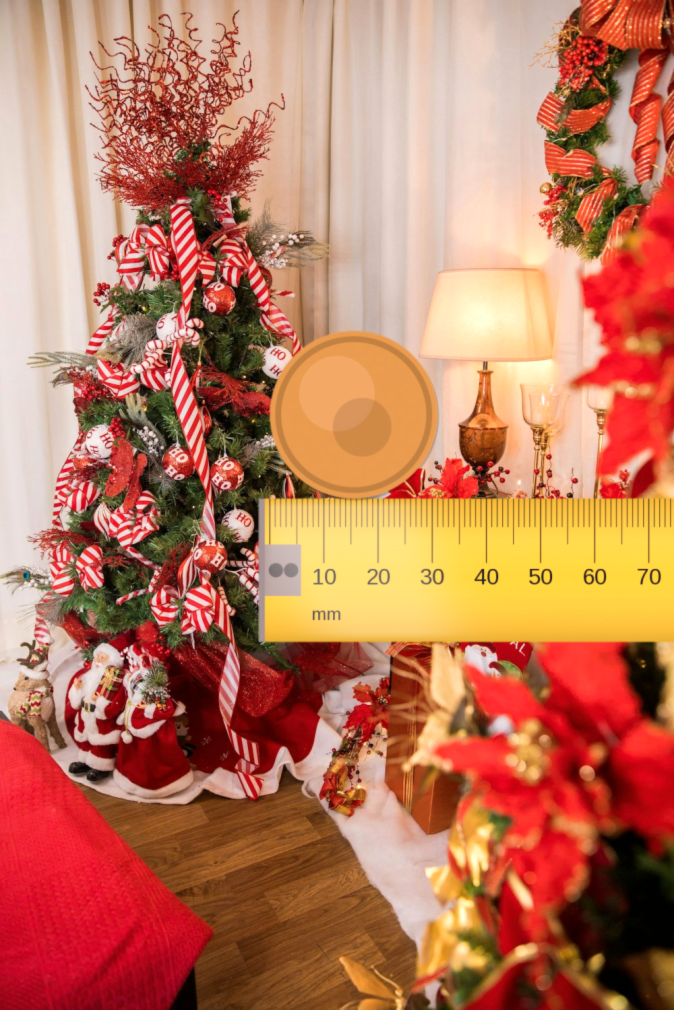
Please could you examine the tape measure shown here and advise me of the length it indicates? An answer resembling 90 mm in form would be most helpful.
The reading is 31 mm
